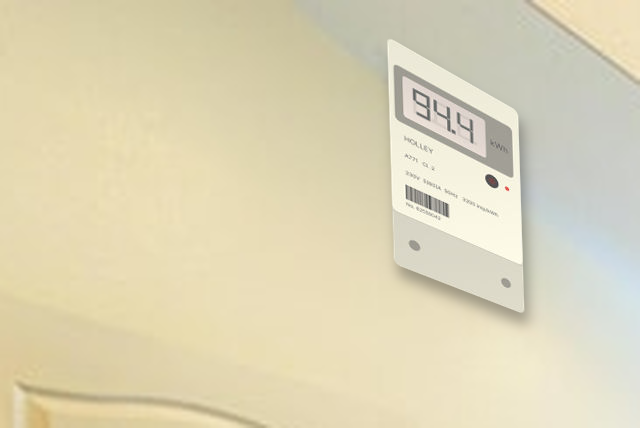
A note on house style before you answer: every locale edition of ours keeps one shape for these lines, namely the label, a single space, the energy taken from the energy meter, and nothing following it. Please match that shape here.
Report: 94.4 kWh
